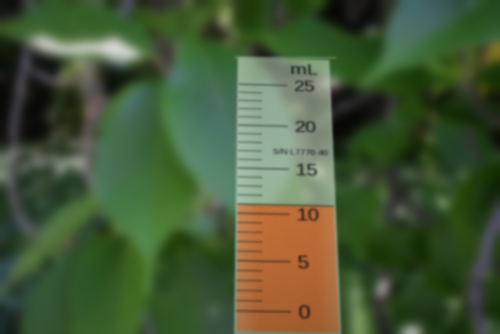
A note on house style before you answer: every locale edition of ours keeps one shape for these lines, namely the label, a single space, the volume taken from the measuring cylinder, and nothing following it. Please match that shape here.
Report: 11 mL
